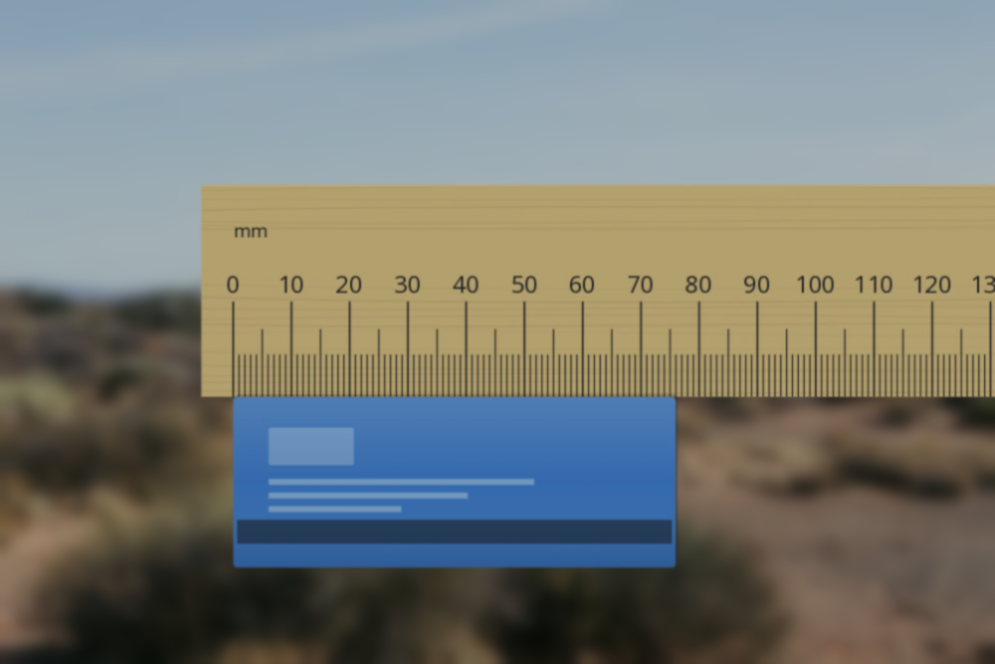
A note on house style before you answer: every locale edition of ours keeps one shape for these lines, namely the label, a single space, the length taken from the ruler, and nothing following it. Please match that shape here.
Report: 76 mm
